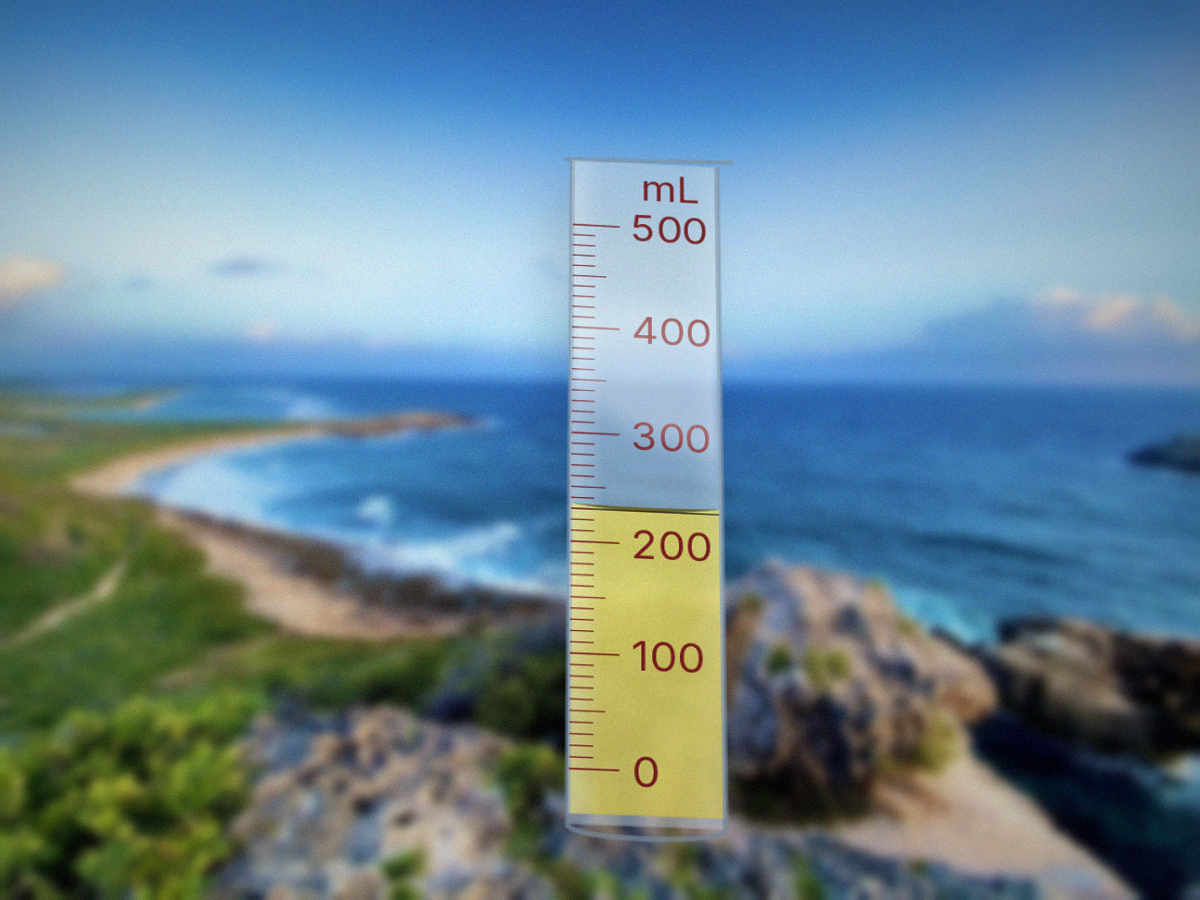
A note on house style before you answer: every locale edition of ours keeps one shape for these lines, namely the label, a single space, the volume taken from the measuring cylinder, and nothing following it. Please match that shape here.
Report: 230 mL
